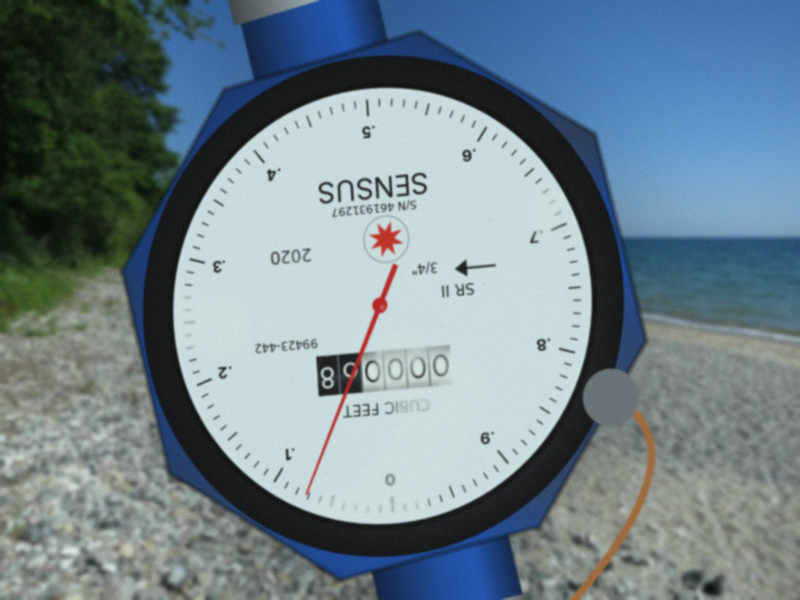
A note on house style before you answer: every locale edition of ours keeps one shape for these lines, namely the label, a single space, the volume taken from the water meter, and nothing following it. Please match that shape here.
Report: 68.07 ft³
